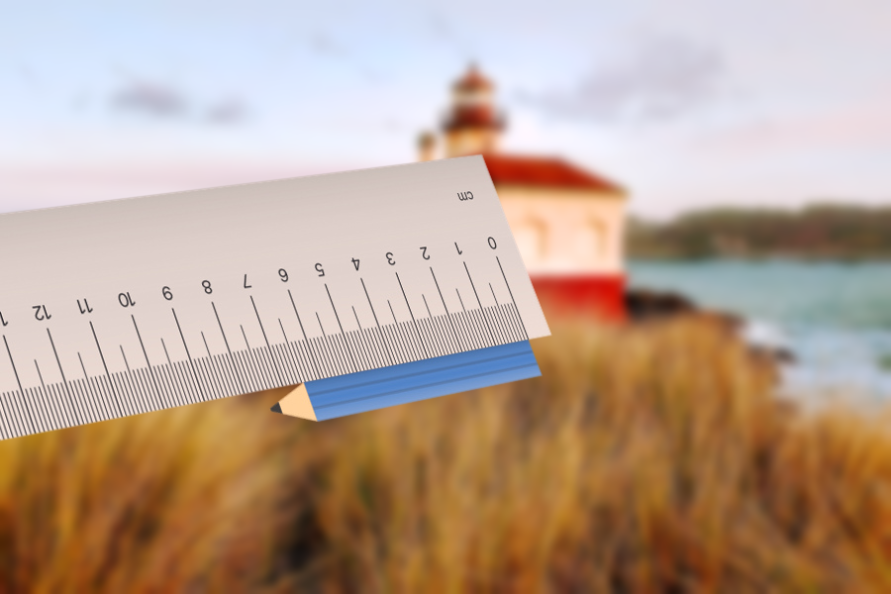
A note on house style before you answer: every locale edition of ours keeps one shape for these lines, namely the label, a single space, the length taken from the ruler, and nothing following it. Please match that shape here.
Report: 7.5 cm
